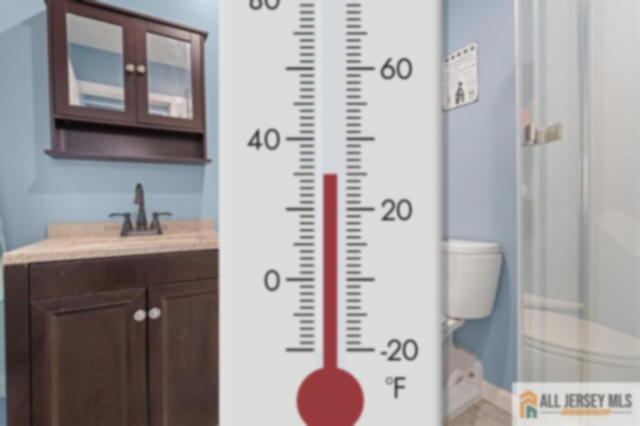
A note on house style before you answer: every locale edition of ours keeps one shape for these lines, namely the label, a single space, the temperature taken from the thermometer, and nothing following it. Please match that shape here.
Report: 30 °F
